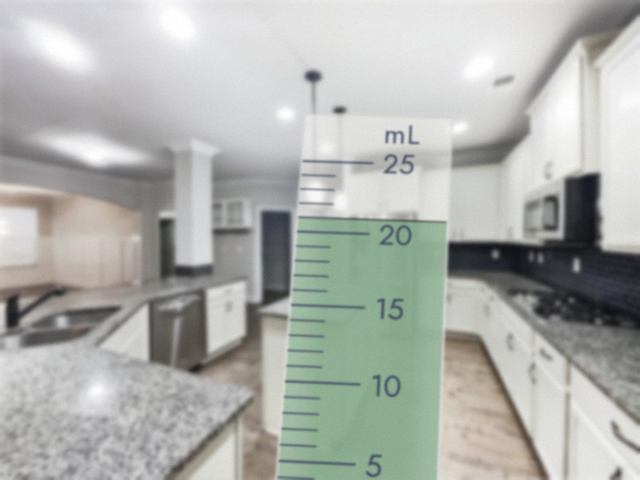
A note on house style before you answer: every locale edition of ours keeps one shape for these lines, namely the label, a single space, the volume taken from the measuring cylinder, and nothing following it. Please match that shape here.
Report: 21 mL
